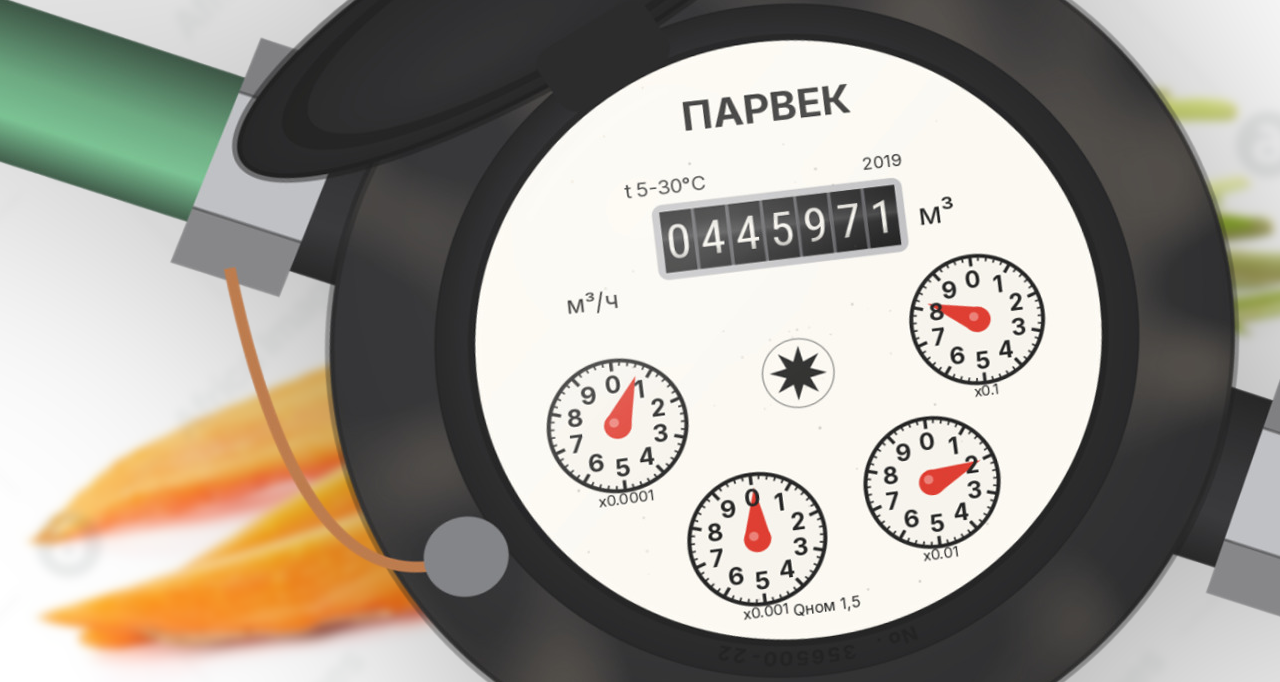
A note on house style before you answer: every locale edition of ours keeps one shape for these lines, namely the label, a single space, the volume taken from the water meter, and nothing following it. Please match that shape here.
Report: 445971.8200 m³
